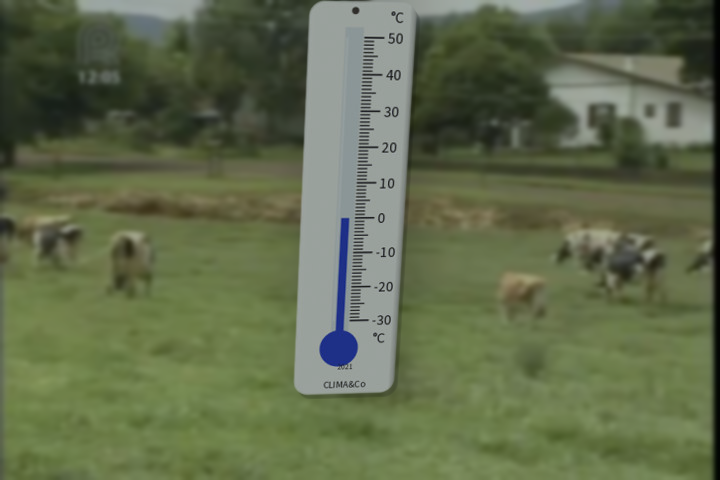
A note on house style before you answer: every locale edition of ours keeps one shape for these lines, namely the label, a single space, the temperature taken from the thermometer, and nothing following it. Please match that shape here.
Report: 0 °C
